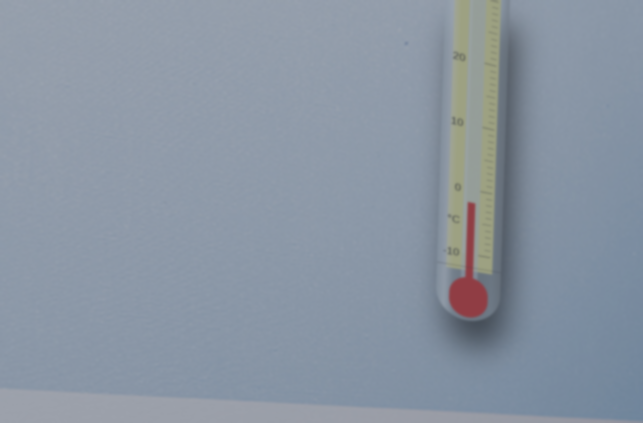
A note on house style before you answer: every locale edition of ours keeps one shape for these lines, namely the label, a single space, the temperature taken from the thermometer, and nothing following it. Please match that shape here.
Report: -2 °C
